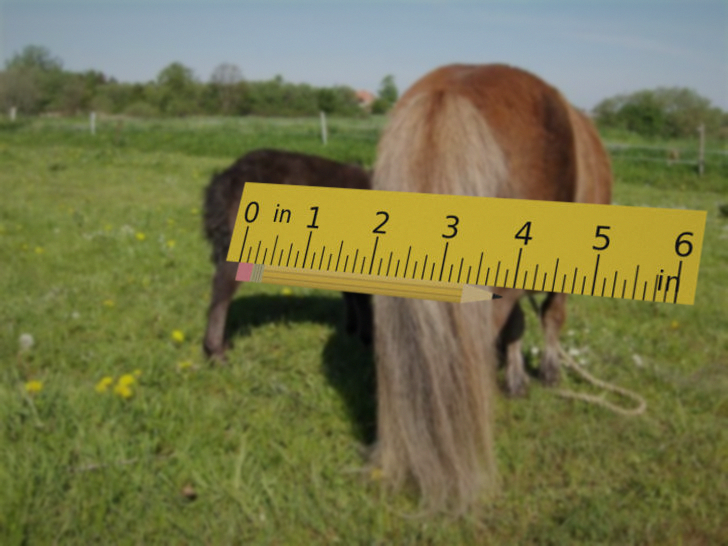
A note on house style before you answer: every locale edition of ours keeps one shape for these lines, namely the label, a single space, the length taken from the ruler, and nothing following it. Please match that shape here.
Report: 3.875 in
